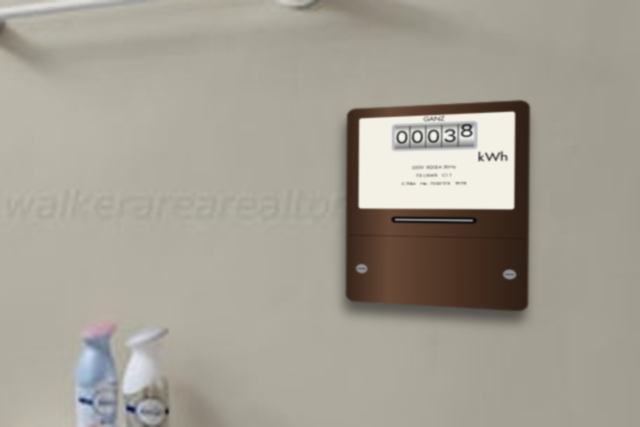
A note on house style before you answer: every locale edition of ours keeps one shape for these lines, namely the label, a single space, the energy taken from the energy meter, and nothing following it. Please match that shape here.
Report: 38 kWh
